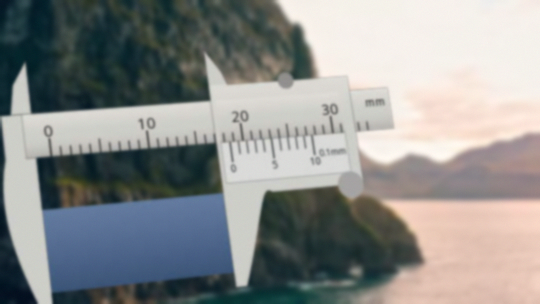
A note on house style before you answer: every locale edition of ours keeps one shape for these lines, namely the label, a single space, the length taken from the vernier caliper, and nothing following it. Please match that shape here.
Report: 18.6 mm
